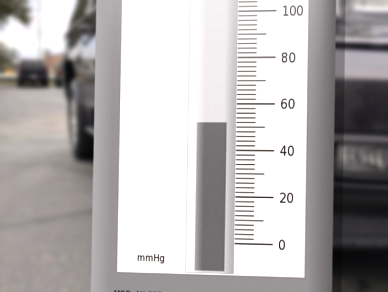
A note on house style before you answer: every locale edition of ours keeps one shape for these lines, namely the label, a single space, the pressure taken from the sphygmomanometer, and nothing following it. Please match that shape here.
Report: 52 mmHg
